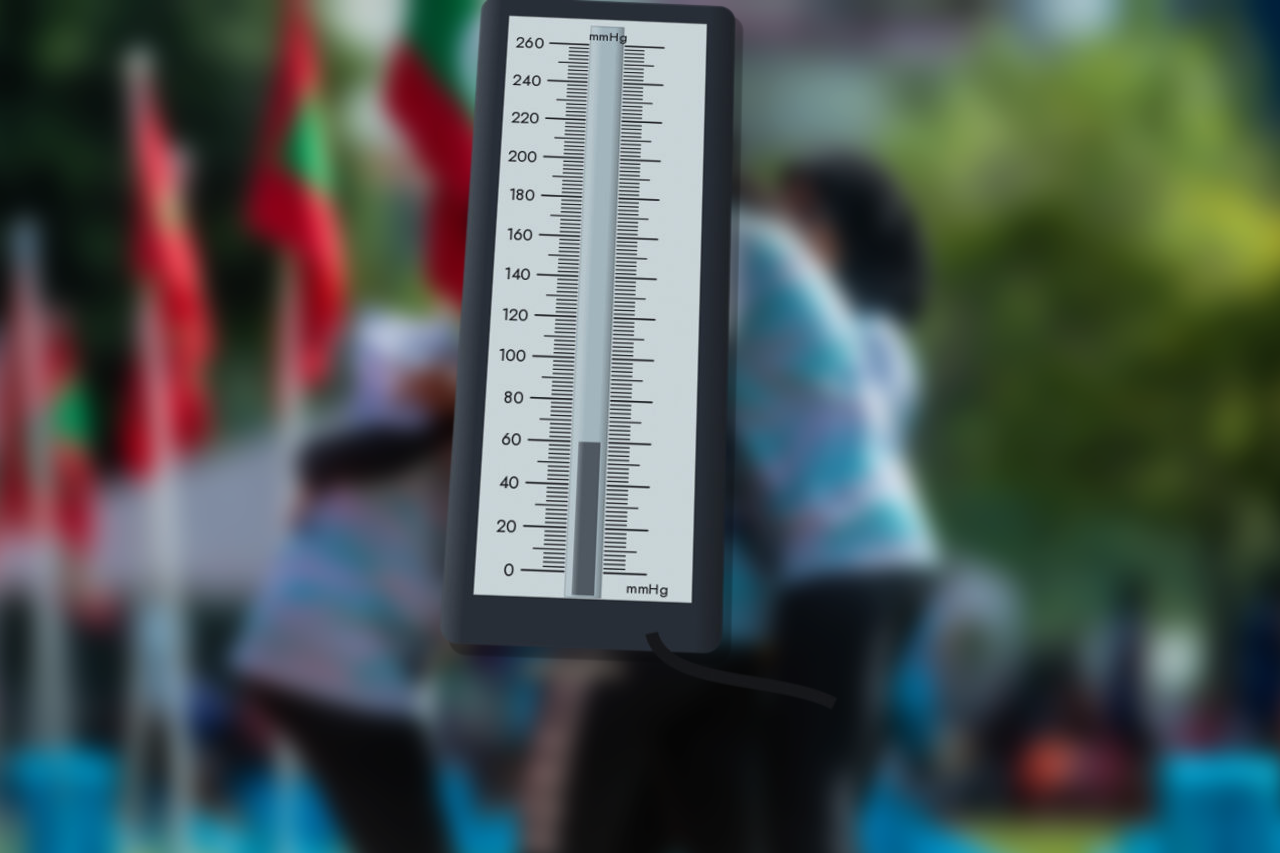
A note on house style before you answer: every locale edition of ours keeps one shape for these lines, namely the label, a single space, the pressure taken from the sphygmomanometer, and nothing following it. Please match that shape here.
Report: 60 mmHg
